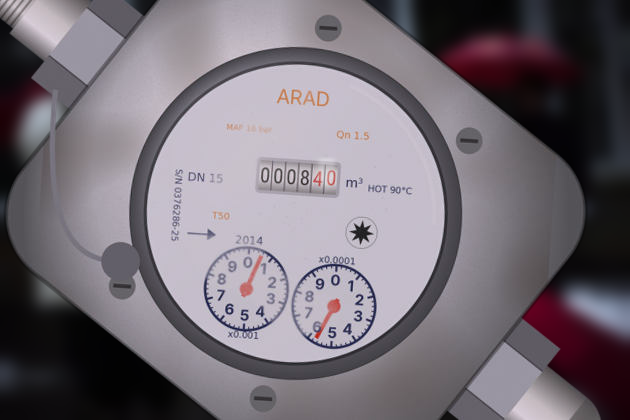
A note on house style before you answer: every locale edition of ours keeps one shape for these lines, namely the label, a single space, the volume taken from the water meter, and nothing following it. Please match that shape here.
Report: 8.4005 m³
